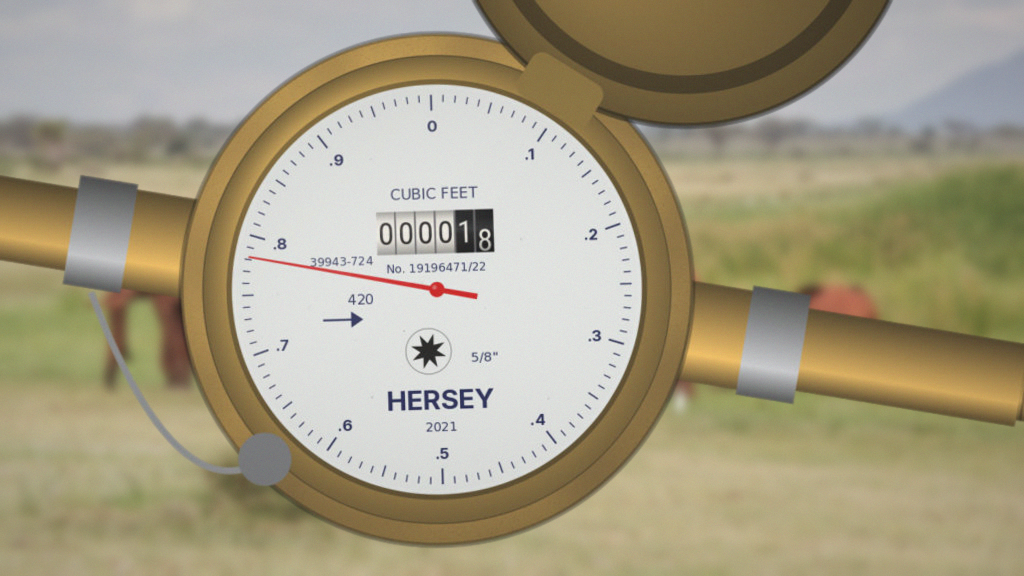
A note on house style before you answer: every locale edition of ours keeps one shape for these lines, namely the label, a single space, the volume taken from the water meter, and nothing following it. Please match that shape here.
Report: 17.78 ft³
